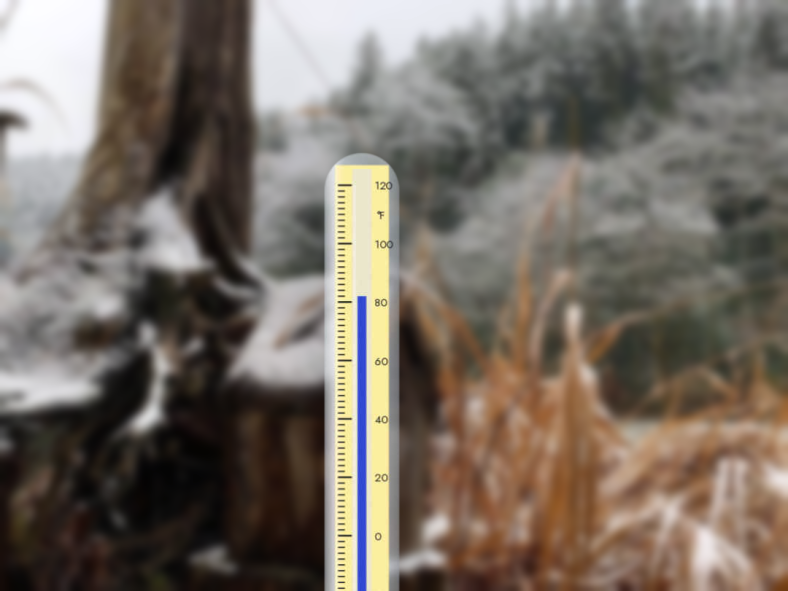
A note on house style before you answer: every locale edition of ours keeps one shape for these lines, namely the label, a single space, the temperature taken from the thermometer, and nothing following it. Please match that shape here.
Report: 82 °F
